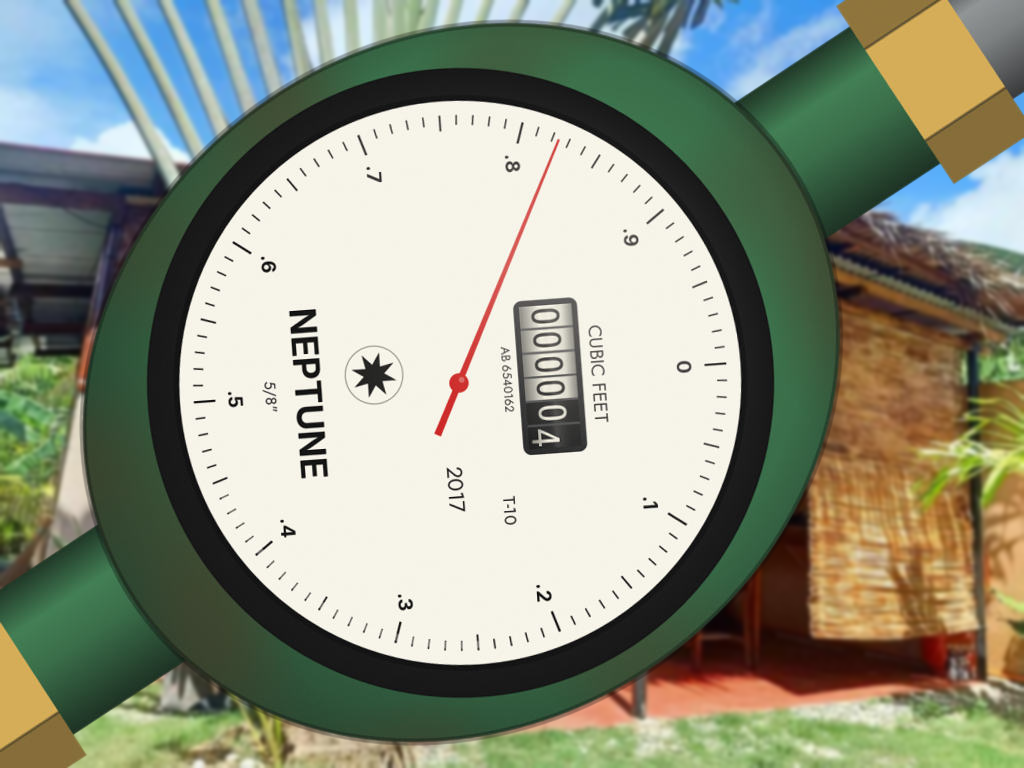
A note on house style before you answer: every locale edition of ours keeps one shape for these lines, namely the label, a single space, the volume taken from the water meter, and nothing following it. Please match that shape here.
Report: 3.82 ft³
